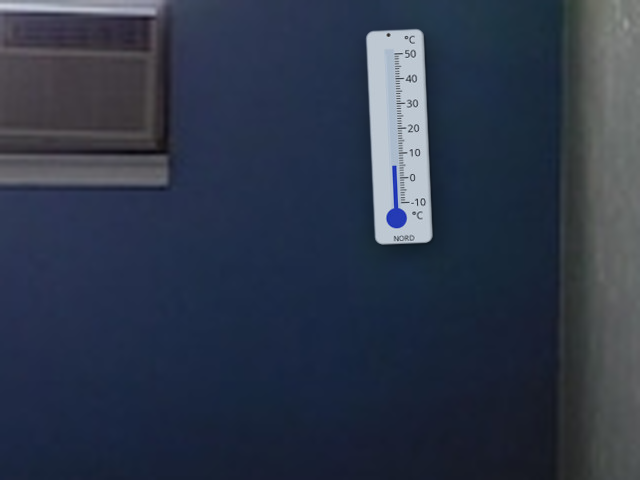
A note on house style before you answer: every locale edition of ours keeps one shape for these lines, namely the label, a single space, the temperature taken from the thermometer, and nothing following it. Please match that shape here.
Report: 5 °C
